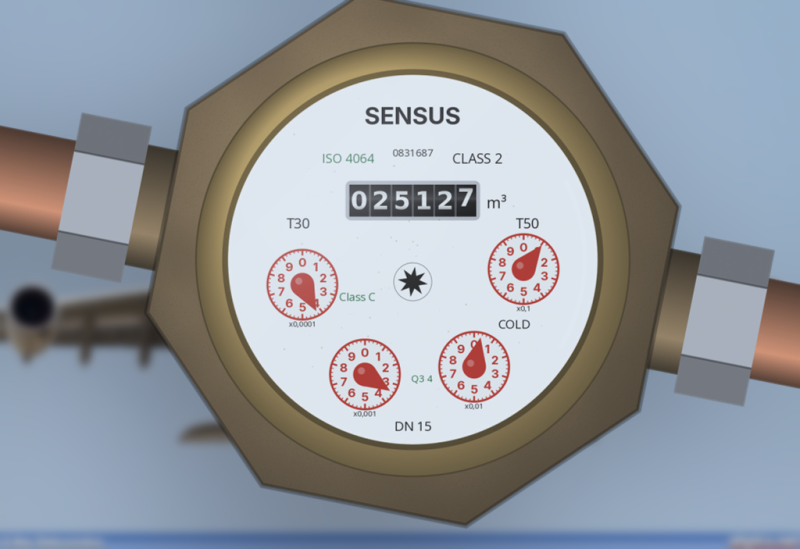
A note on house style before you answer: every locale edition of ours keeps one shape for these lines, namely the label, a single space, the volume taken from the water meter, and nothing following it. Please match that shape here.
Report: 25127.1034 m³
